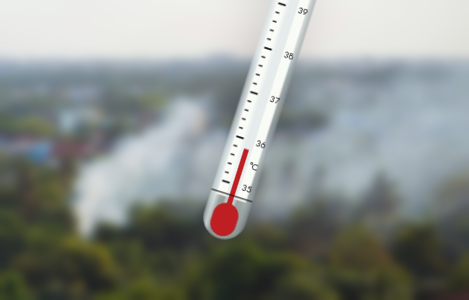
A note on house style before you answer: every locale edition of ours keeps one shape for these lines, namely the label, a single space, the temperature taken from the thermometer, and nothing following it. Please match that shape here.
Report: 35.8 °C
